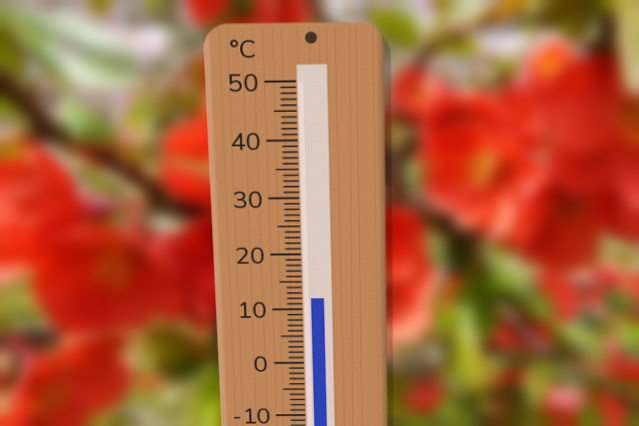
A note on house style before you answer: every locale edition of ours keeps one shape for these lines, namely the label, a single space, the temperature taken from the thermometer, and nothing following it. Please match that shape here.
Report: 12 °C
